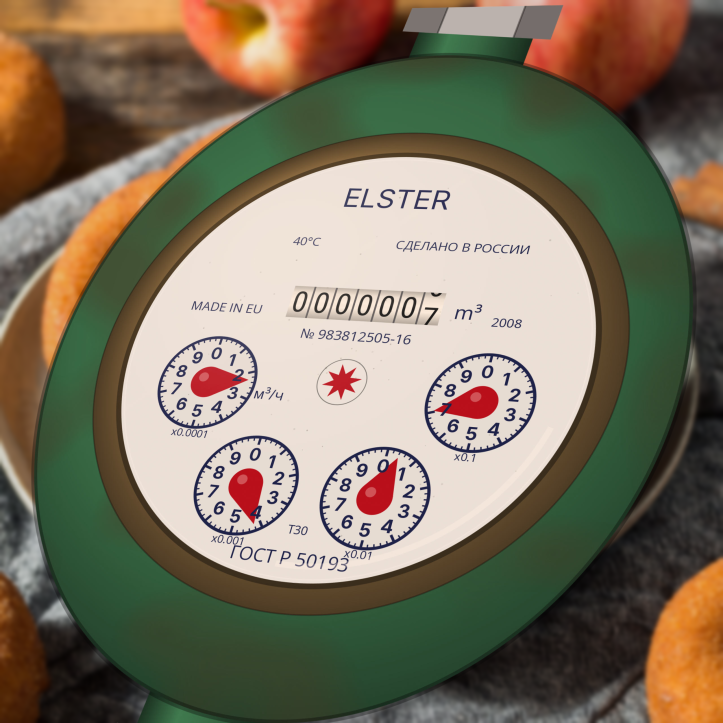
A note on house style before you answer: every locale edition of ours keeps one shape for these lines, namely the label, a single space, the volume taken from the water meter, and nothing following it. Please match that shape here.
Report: 6.7042 m³
